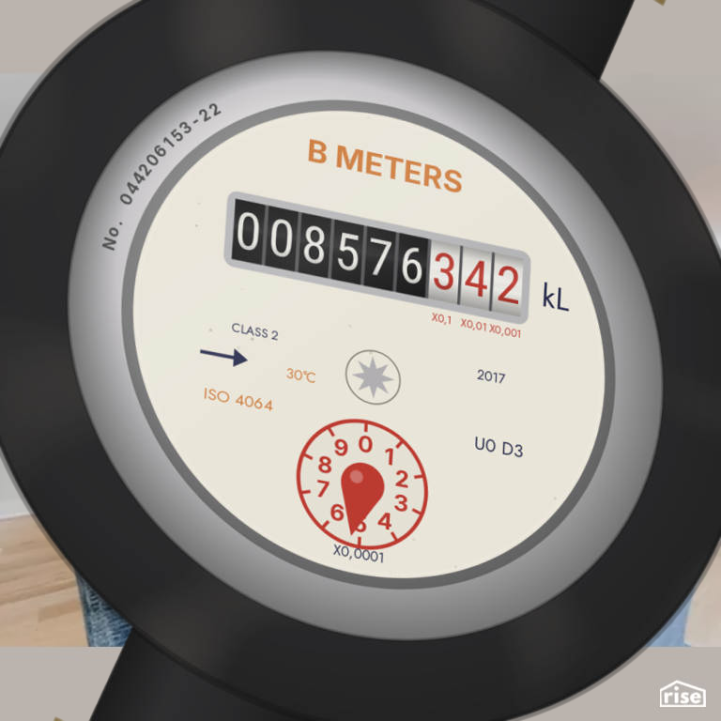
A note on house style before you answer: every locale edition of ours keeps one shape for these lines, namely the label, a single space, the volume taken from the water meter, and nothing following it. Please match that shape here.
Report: 8576.3425 kL
